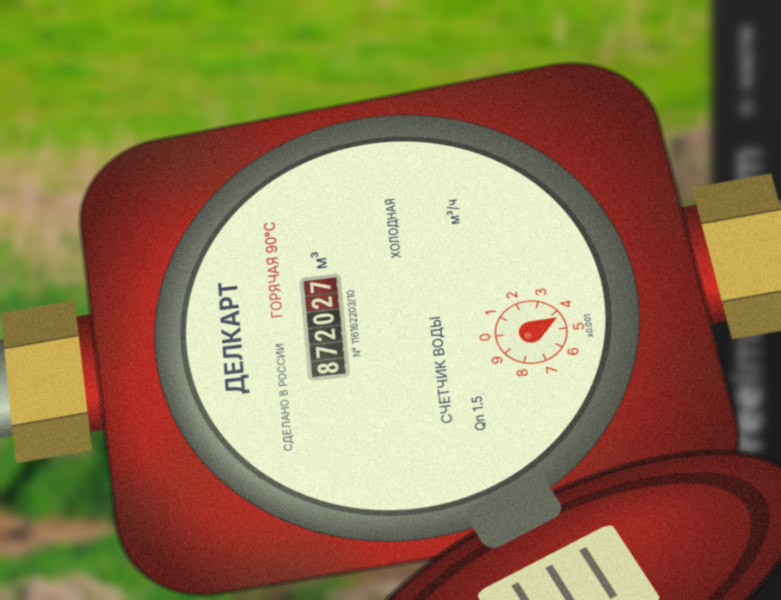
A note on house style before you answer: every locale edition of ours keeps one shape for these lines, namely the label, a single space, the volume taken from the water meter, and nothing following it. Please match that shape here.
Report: 8720.274 m³
